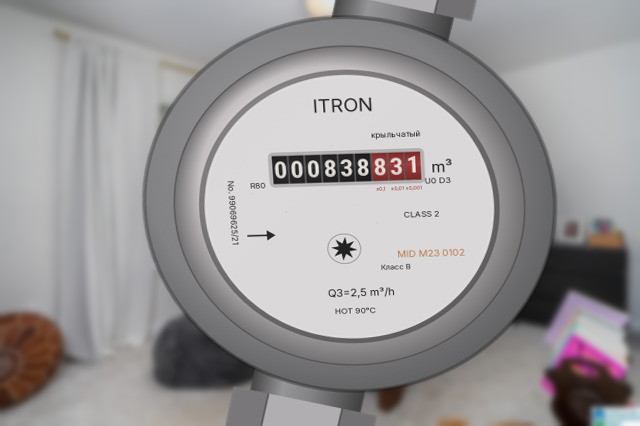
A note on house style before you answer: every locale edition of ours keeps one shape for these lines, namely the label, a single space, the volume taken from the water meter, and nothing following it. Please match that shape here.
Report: 838.831 m³
